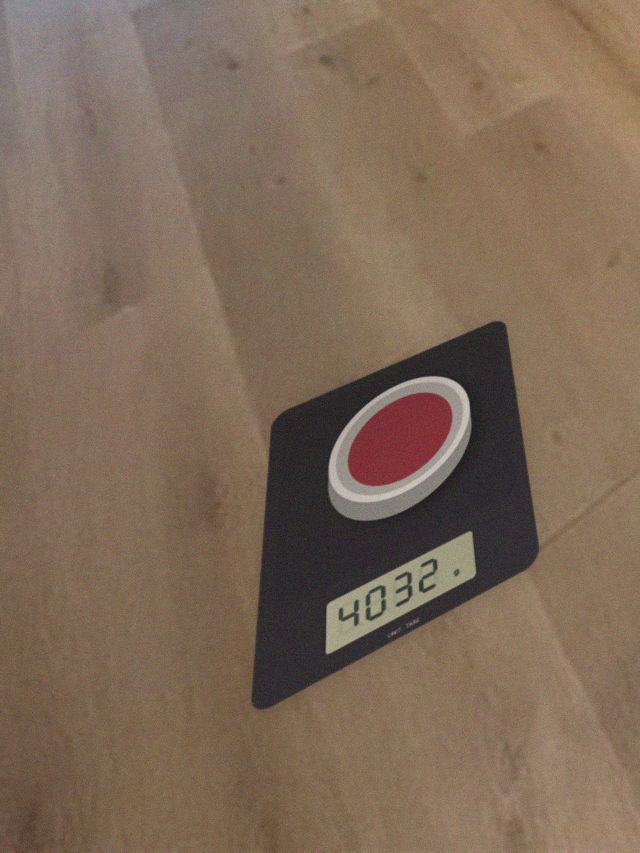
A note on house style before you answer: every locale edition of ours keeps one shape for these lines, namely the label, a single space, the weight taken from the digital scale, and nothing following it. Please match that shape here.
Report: 4032 g
